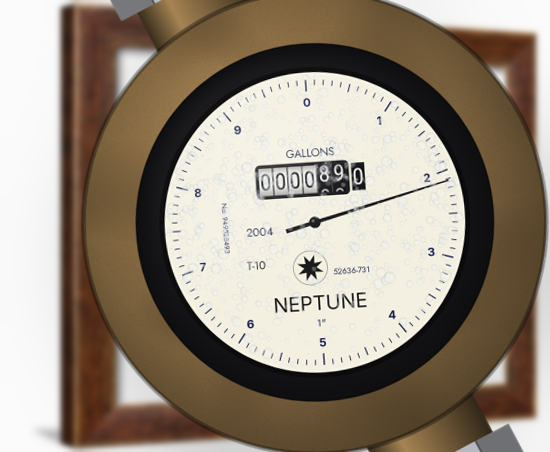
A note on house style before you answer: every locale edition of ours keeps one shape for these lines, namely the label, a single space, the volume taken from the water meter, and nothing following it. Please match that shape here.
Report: 892.1 gal
